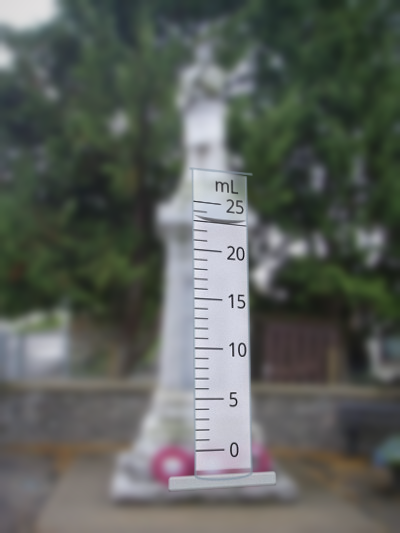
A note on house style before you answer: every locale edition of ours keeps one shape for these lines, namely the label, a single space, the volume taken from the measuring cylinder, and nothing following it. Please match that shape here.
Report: 23 mL
